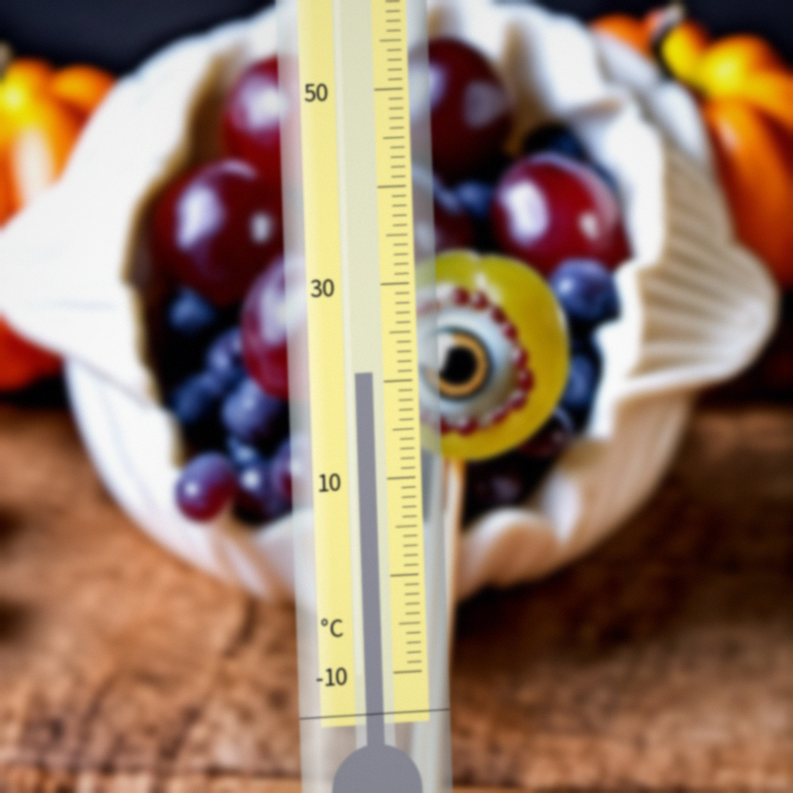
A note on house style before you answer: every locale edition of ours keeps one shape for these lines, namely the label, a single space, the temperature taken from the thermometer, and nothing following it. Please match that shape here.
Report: 21 °C
